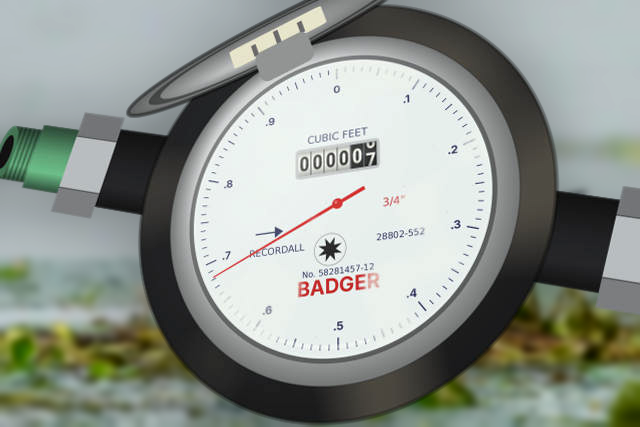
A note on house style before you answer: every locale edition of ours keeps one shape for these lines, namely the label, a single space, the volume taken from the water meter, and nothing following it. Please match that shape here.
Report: 6.68 ft³
